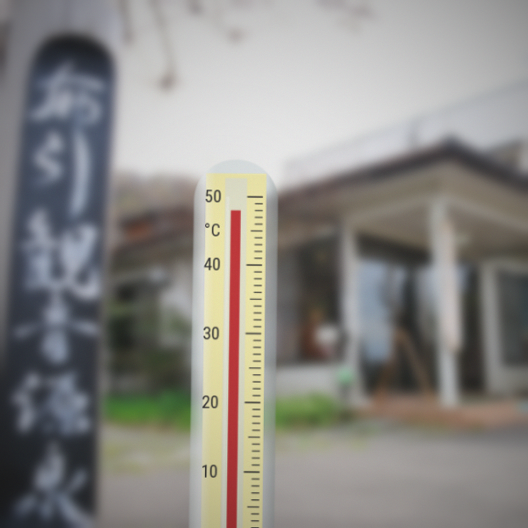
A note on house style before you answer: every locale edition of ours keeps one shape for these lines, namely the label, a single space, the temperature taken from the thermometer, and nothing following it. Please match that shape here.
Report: 48 °C
